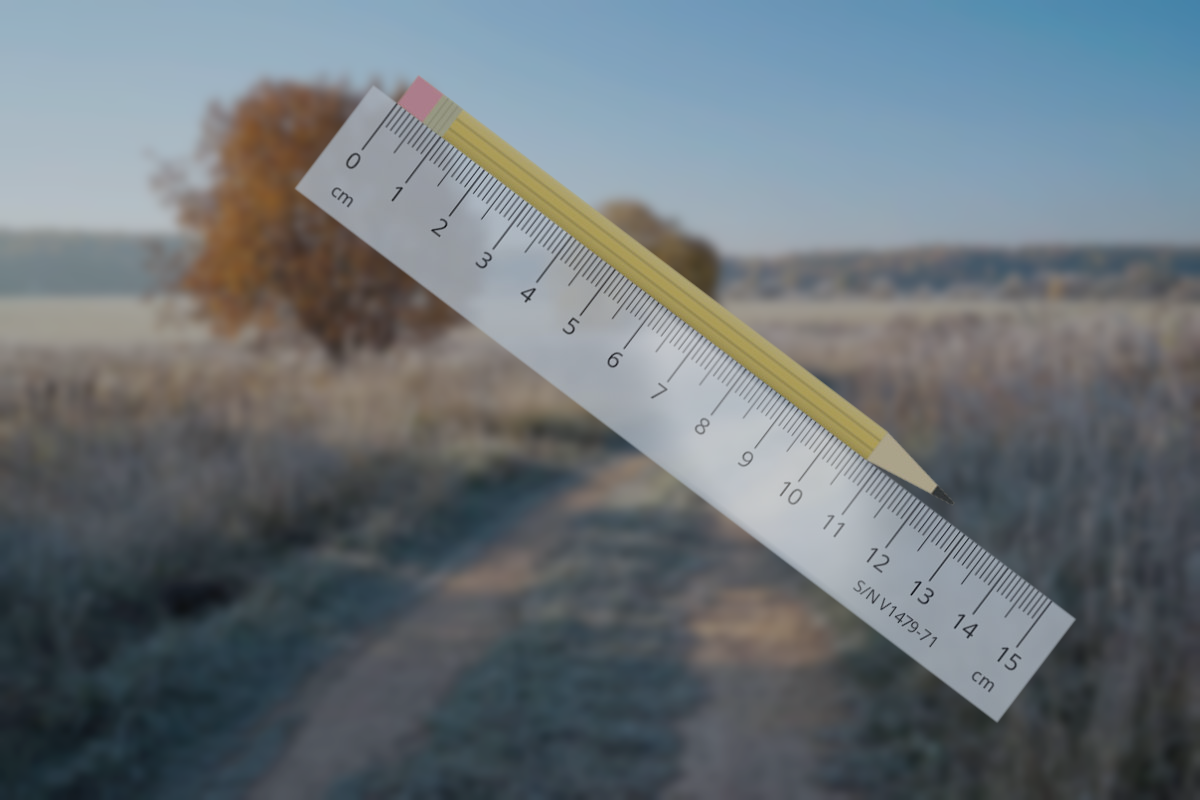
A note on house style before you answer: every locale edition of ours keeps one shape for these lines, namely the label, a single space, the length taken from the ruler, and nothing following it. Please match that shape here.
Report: 12.5 cm
